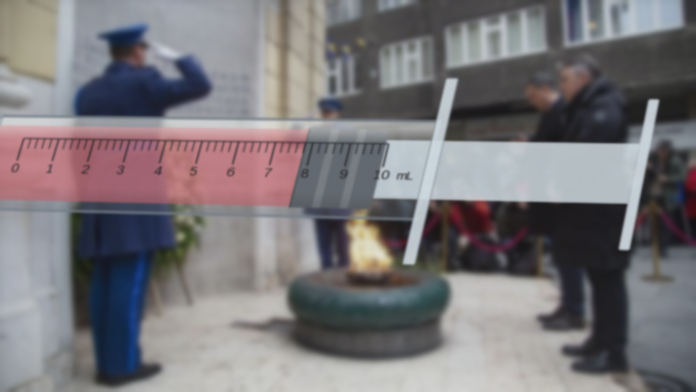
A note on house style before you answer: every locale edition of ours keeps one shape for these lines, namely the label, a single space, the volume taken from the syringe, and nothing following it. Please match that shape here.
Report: 7.8 mL
